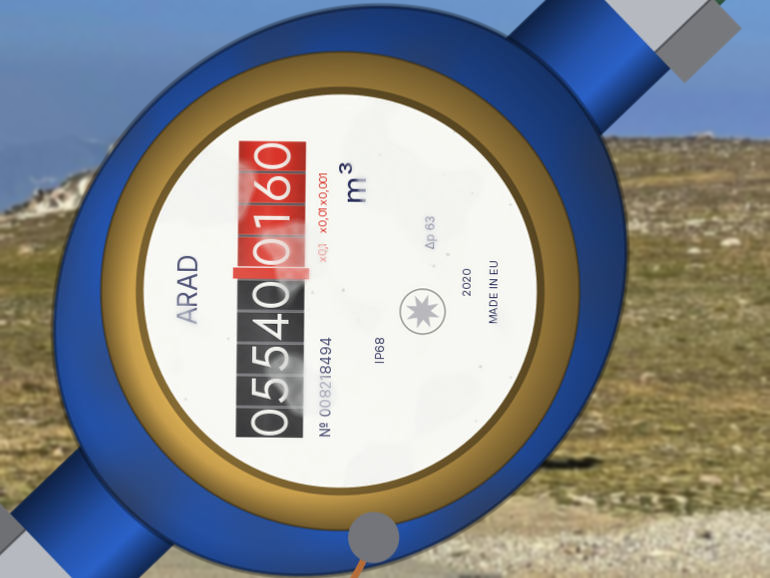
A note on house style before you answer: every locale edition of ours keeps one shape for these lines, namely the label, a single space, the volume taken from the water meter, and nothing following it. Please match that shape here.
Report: 5540.0160 m³
